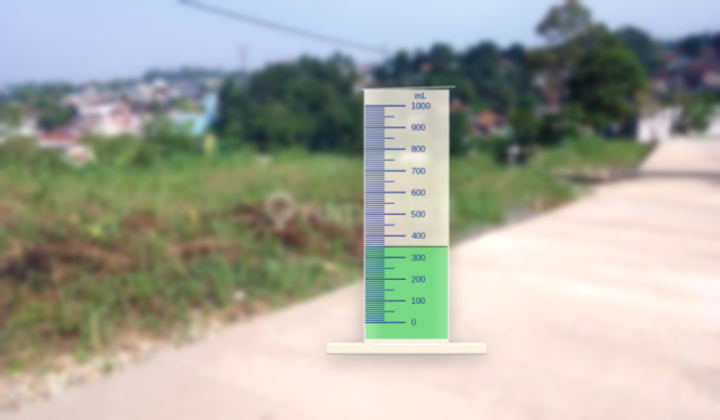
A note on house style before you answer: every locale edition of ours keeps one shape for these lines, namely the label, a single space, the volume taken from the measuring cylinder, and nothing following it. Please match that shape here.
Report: 350 mL
